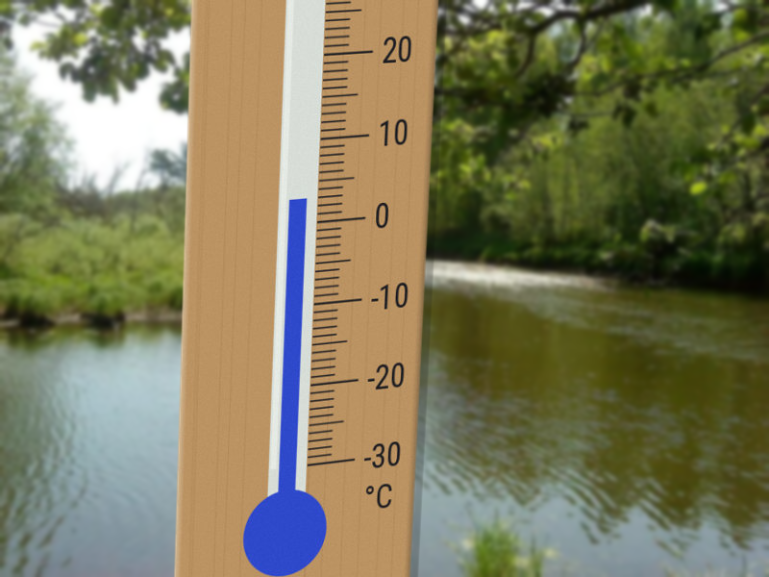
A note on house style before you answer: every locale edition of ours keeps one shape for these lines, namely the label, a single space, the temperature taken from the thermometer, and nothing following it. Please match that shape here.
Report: 3 °C
